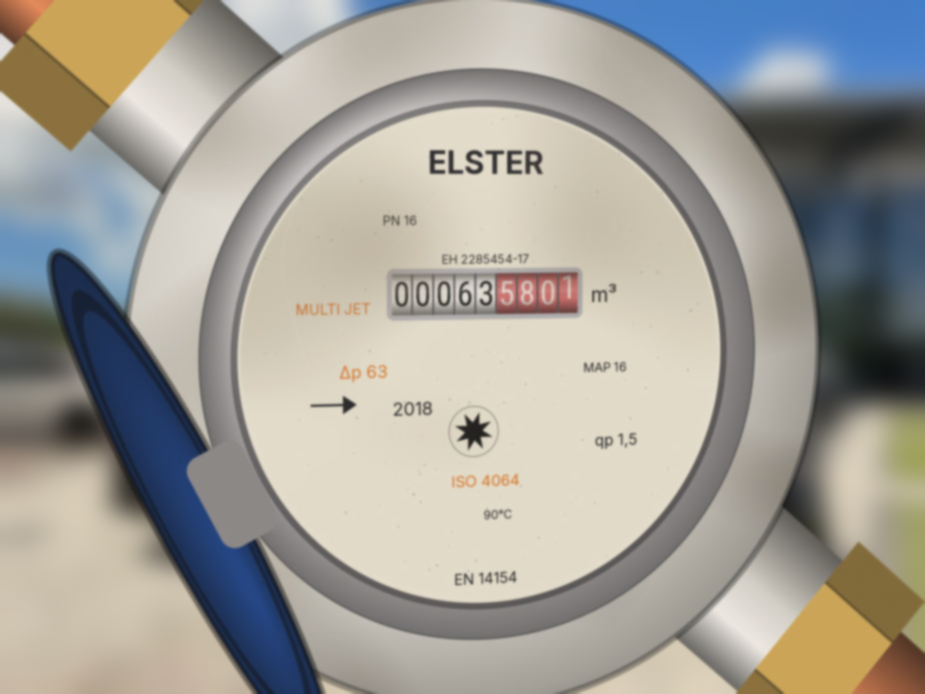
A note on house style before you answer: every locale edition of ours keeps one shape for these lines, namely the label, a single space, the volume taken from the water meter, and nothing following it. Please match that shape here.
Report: 63.5801 m³
